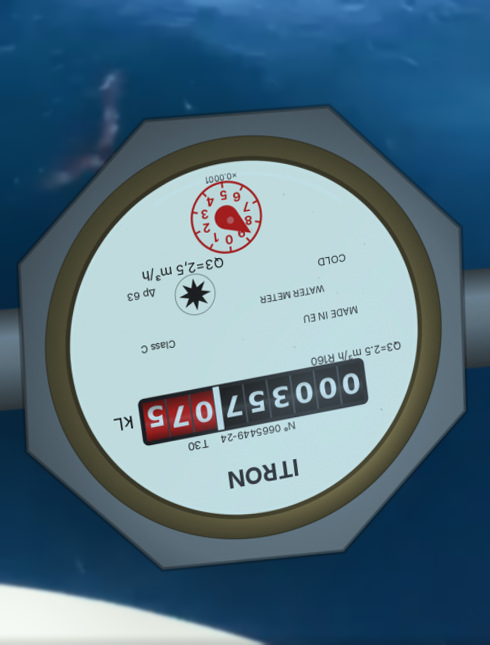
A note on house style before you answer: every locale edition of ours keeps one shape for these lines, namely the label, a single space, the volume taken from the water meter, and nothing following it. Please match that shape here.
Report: 357.0748 kL
